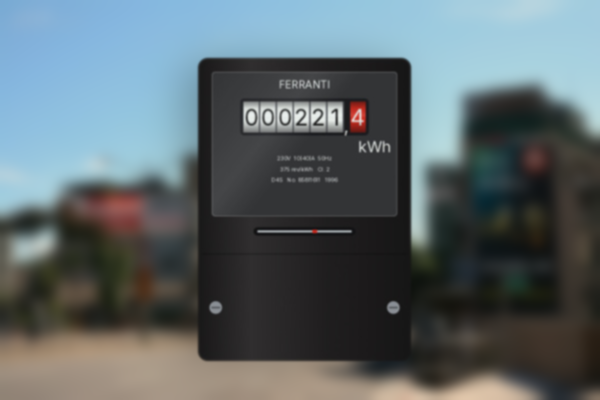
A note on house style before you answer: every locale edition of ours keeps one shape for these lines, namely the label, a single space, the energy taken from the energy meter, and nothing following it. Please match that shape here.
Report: 221.4 kWh
